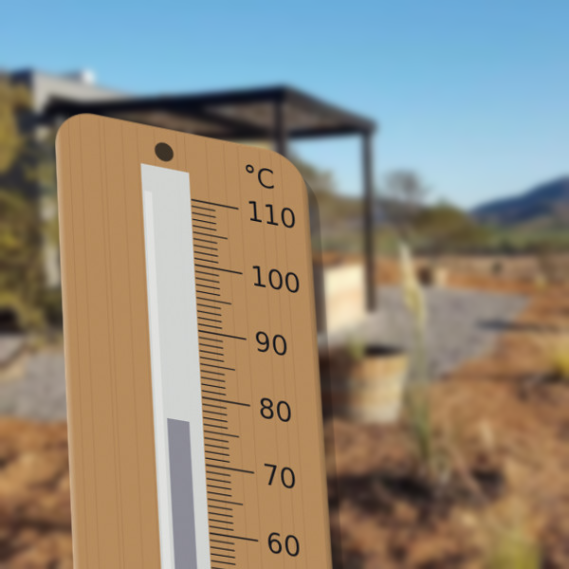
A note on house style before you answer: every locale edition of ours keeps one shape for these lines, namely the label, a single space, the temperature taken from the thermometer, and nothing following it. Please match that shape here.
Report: 76 °C
